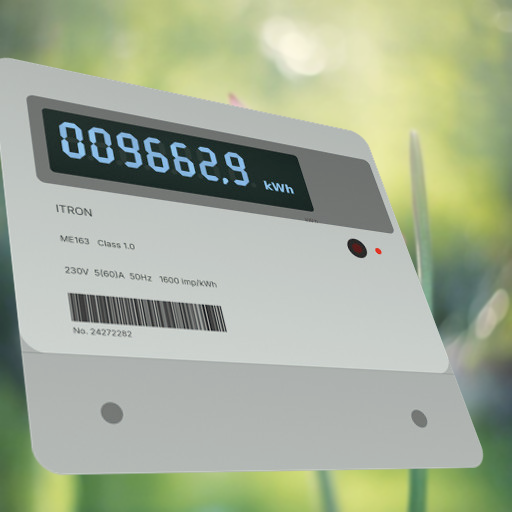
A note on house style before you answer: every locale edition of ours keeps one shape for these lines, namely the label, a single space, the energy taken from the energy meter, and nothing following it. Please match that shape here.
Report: 9662.9 kWh
